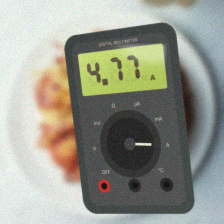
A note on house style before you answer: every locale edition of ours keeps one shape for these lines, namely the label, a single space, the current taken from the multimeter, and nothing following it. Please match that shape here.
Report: 4.77 A
